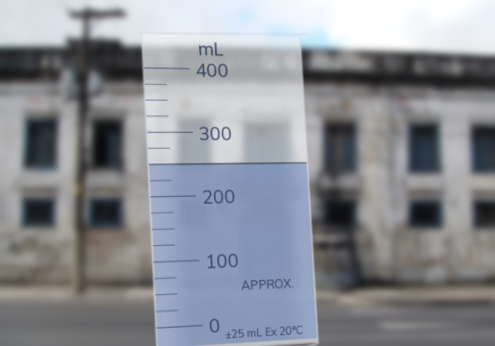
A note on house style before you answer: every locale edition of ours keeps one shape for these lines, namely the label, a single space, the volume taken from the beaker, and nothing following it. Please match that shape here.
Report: 250 mL
